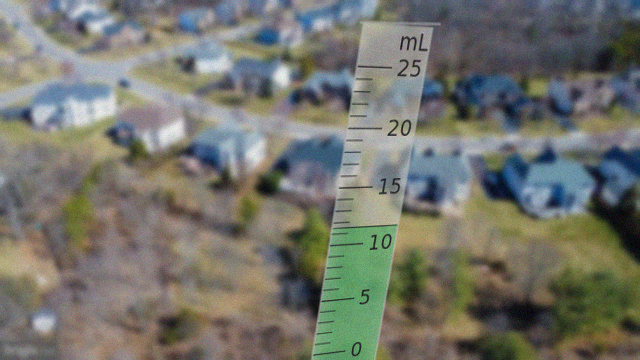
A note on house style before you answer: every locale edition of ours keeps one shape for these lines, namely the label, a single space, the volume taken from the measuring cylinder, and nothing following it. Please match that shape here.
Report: 11.5 mL
